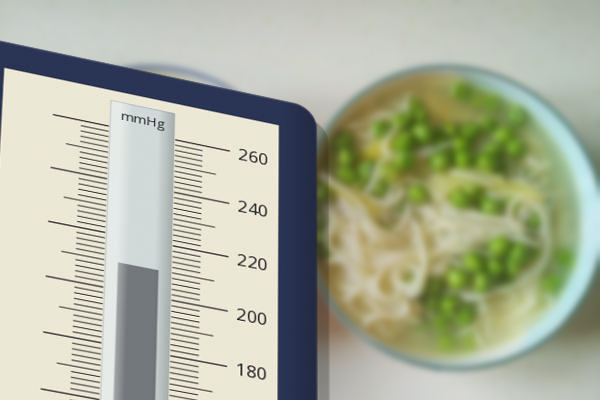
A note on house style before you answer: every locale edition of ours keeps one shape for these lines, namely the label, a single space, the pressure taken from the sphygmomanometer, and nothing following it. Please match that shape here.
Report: 210 mmHg
